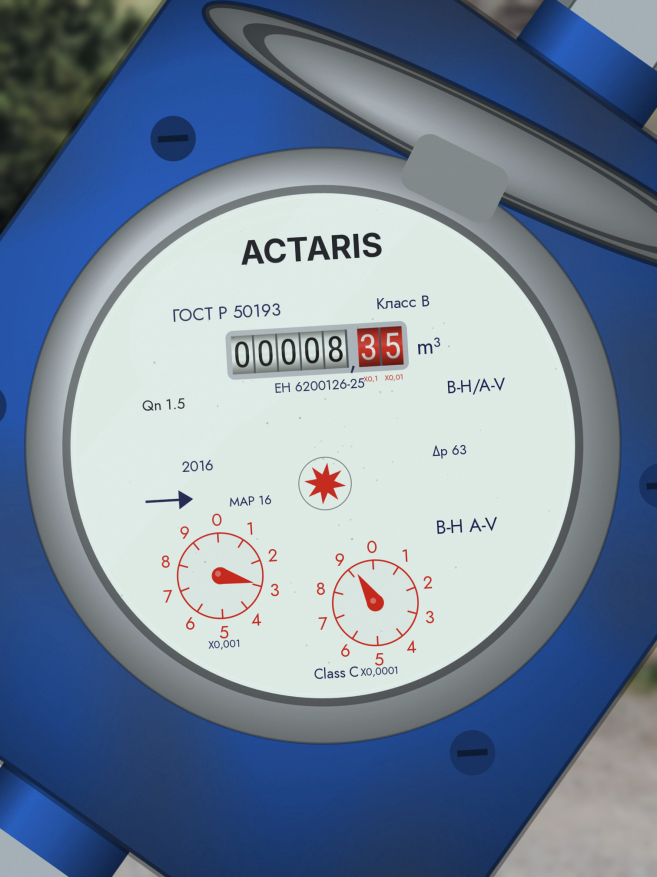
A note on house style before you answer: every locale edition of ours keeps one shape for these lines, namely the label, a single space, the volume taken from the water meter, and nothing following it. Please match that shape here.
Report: 8.3529 m³
